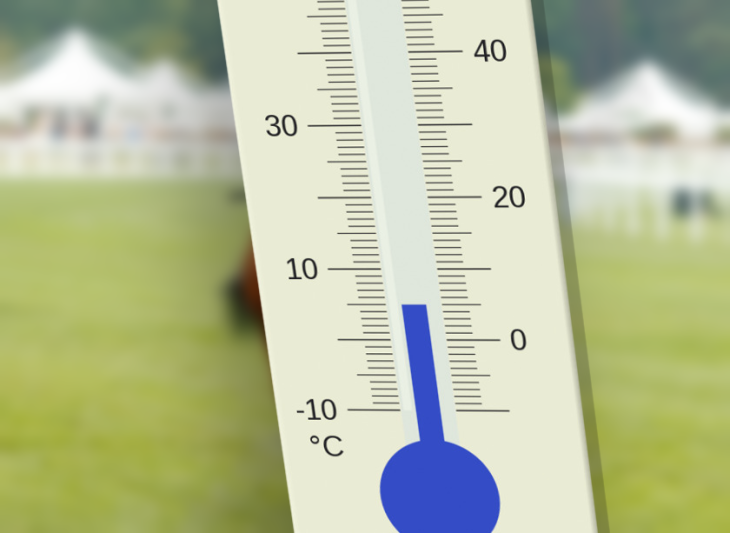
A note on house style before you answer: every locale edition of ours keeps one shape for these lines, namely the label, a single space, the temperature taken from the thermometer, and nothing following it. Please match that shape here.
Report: 5 °C
